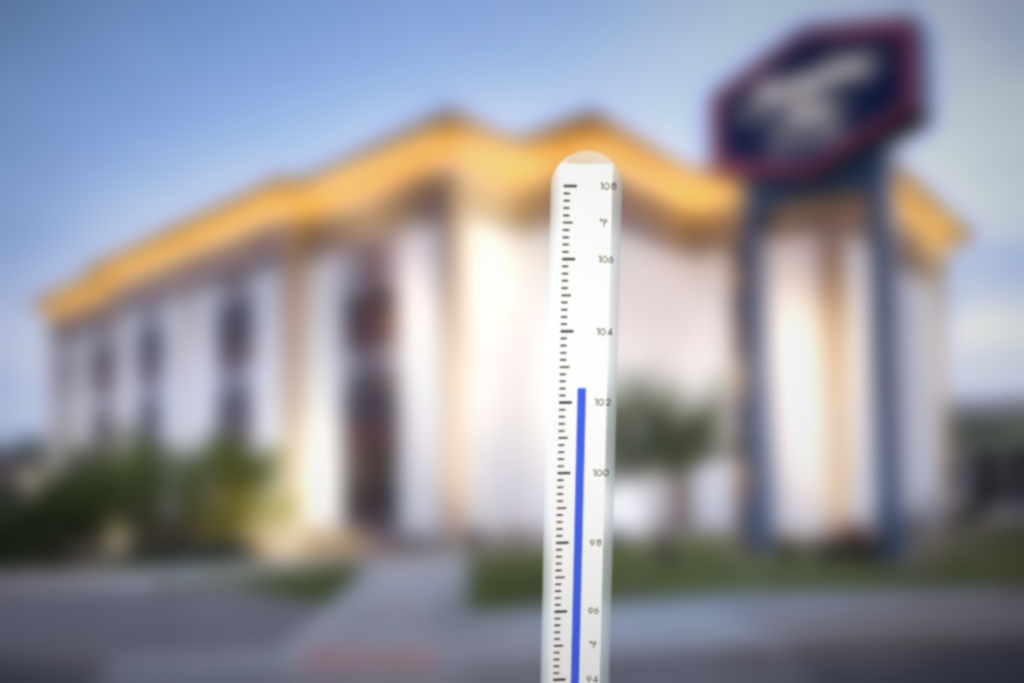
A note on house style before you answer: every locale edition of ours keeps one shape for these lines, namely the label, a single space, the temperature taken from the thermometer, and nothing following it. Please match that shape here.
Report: 102.4 °F
